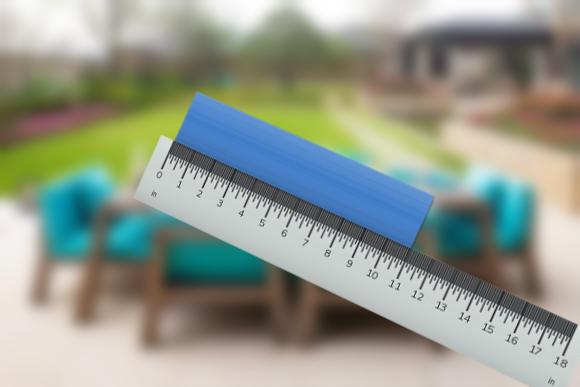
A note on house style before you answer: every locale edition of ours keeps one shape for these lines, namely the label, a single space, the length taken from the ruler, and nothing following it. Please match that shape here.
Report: 11 in
